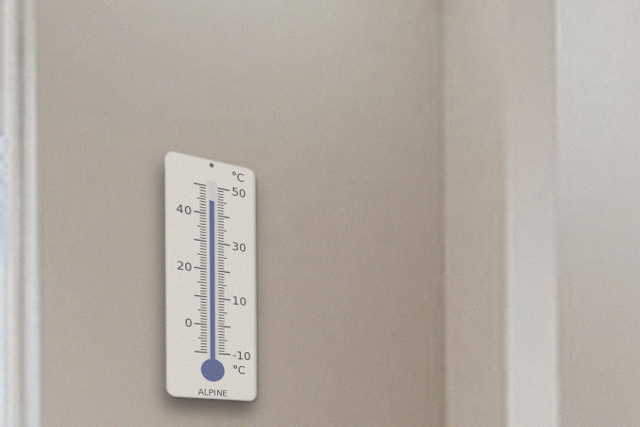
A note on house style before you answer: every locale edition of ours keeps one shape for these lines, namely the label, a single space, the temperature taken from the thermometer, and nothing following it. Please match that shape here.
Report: 45 °C
